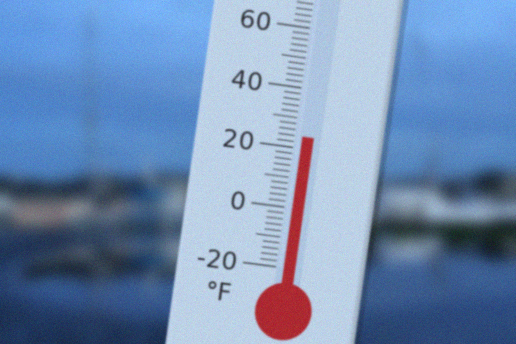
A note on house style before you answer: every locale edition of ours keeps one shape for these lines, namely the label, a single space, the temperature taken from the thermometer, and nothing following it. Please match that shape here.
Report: 24 °F
